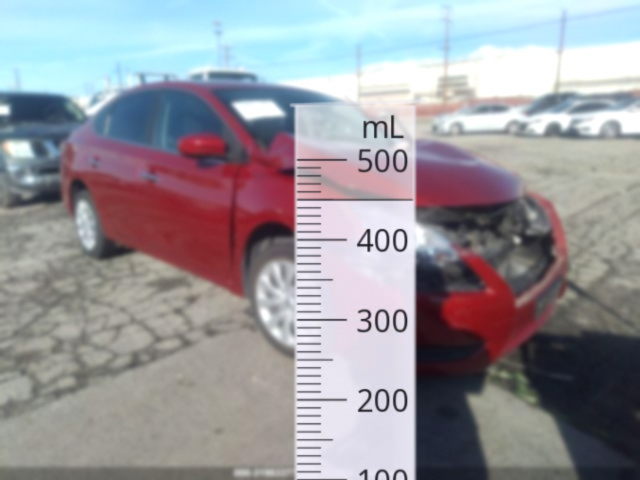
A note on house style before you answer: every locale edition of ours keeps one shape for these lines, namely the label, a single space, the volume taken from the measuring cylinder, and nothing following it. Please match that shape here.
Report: 450 mL
